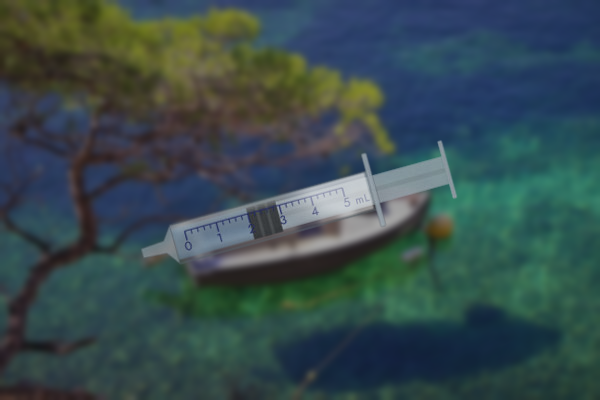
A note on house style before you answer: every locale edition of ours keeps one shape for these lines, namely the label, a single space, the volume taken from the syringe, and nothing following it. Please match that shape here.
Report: 2 mL
